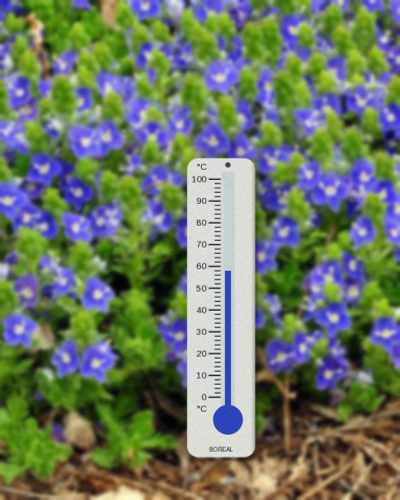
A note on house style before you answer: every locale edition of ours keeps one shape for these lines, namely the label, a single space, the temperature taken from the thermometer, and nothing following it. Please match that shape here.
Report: 58 °C
